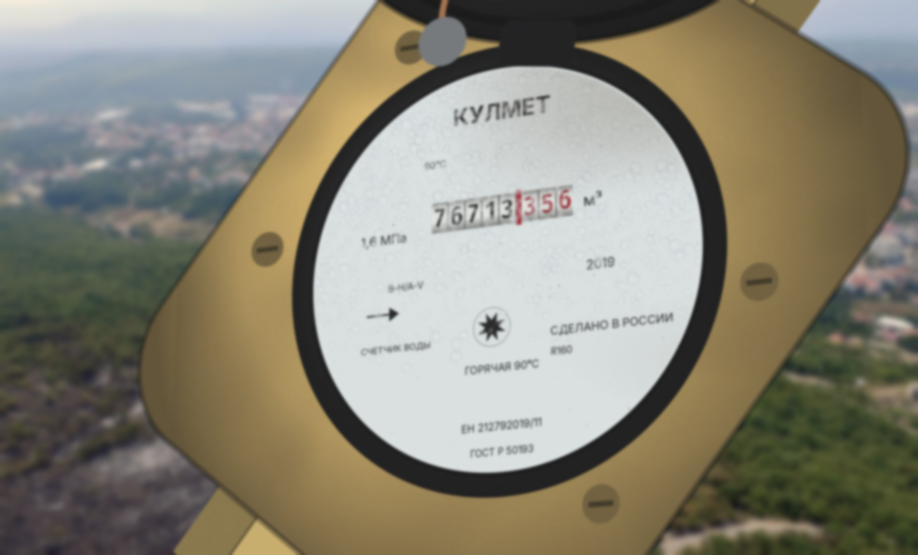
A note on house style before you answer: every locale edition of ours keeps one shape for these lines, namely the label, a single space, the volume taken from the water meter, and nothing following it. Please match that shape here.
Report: 76713.356 m³
